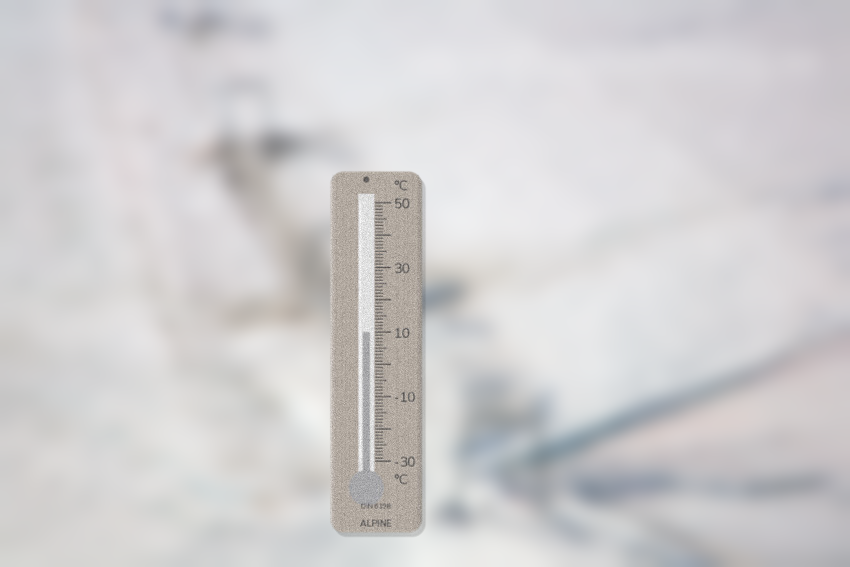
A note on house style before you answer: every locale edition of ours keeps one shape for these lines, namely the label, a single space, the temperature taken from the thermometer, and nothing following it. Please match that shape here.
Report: 10 °C
